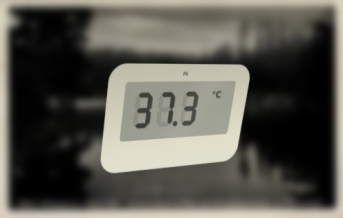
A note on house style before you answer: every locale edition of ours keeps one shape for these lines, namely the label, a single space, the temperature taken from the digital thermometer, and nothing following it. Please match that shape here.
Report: 37.3 °C
